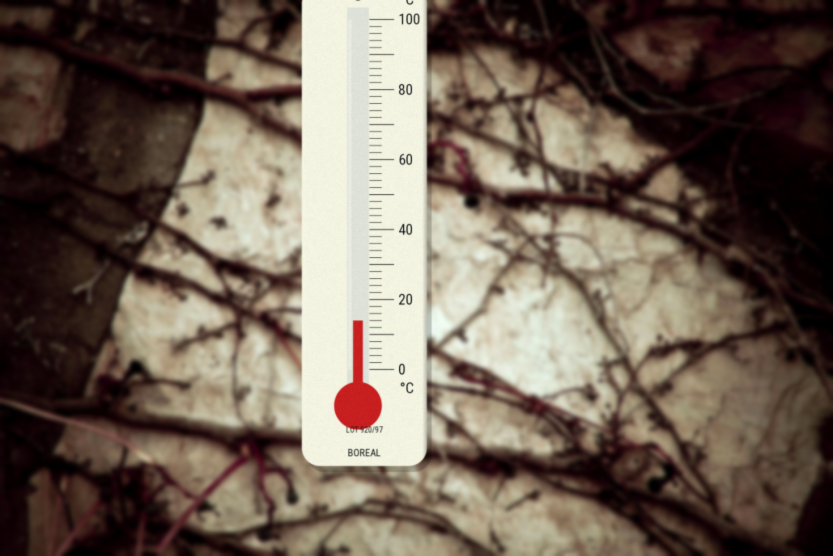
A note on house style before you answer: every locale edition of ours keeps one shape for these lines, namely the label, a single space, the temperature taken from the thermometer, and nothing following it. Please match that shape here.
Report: 14 °C
